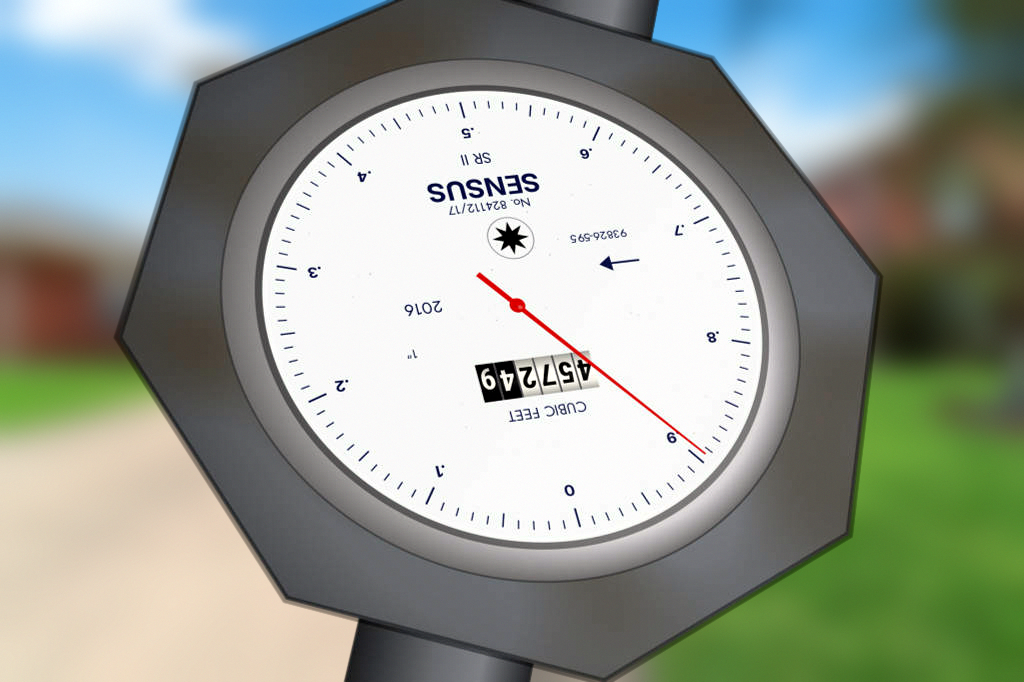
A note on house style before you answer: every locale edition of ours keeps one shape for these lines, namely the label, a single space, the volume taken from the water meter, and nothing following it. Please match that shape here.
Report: 457248.89 ft³
